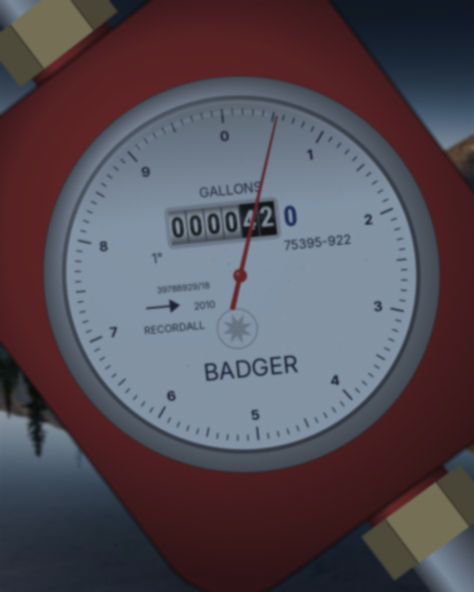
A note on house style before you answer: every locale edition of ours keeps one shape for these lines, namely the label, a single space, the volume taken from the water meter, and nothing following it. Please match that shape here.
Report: 420.5 gal
